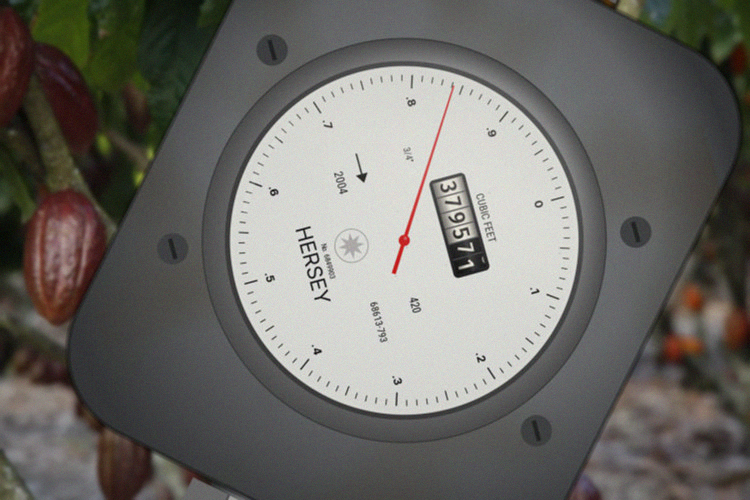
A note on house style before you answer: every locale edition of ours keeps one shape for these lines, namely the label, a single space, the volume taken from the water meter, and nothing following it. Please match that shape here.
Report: 379570.84 ft³
